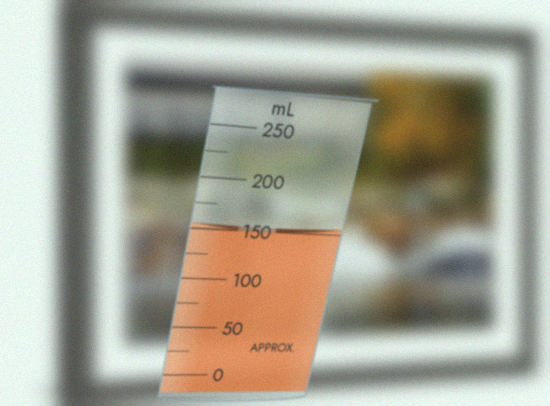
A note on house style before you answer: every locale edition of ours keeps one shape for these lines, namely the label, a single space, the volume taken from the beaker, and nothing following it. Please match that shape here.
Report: 150 mL
